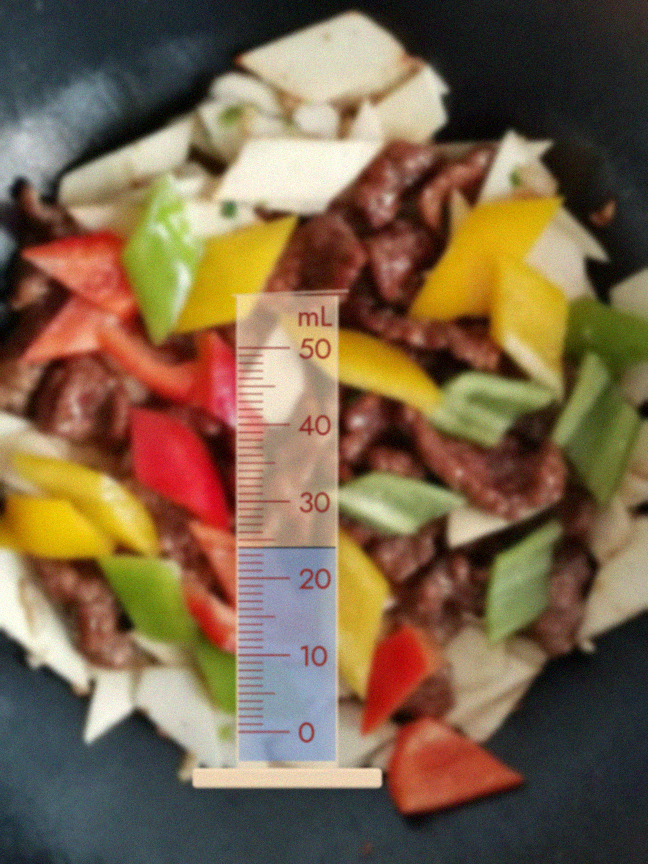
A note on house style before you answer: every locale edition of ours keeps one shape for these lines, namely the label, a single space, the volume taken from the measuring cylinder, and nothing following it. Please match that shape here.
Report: 24 mL
